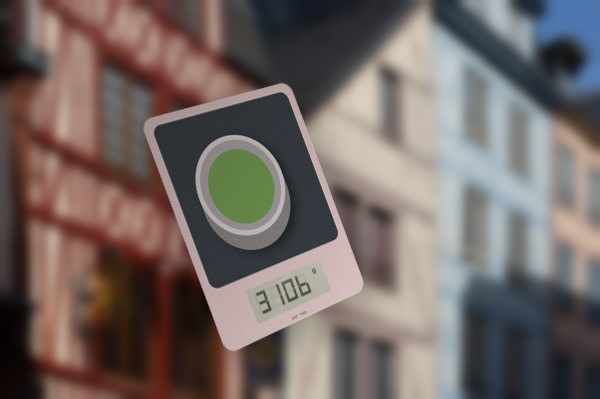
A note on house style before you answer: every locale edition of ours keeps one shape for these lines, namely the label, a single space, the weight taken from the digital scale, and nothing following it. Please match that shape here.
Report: 3106 g
